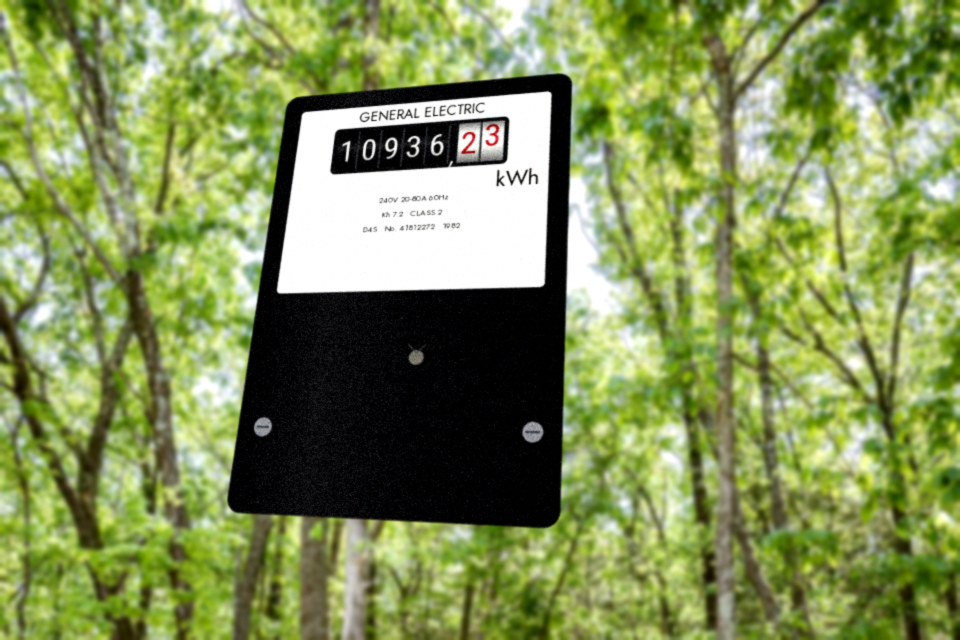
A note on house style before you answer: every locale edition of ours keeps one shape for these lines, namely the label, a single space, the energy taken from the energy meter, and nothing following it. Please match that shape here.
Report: 10936.23 kWh
